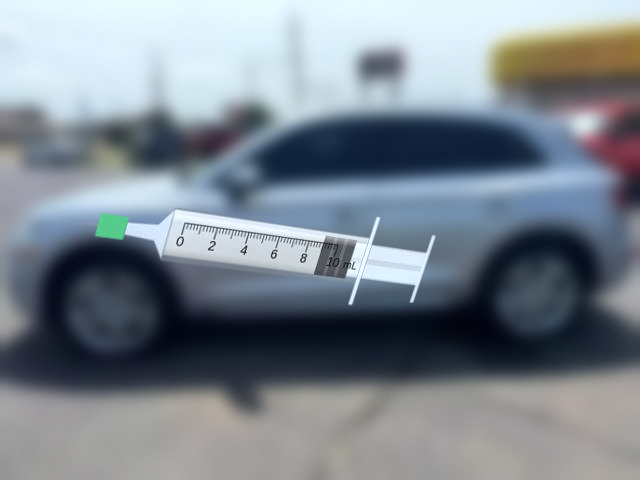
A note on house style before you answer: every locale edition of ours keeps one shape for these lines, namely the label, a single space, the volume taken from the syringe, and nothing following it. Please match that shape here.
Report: 9 mL
